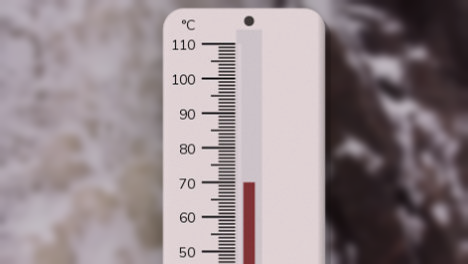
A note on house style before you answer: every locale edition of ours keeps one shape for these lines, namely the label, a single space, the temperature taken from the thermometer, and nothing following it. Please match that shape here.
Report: 70 °C
